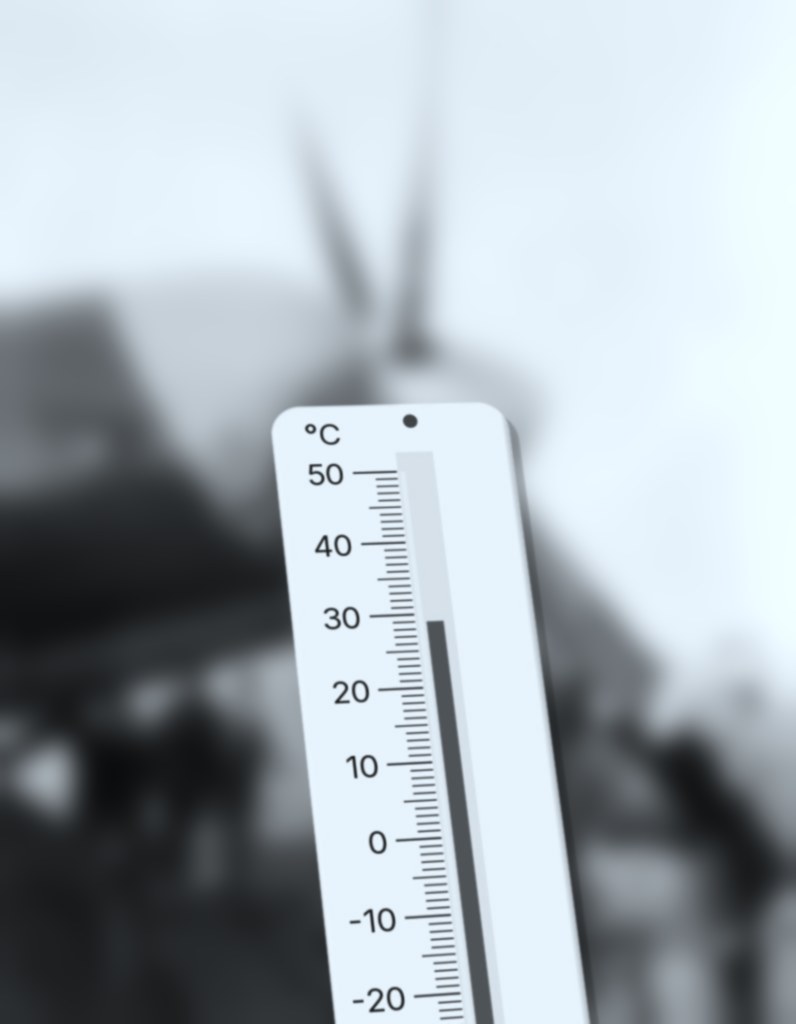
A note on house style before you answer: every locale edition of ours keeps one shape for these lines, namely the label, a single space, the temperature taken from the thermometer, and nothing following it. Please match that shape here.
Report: 29 °C
